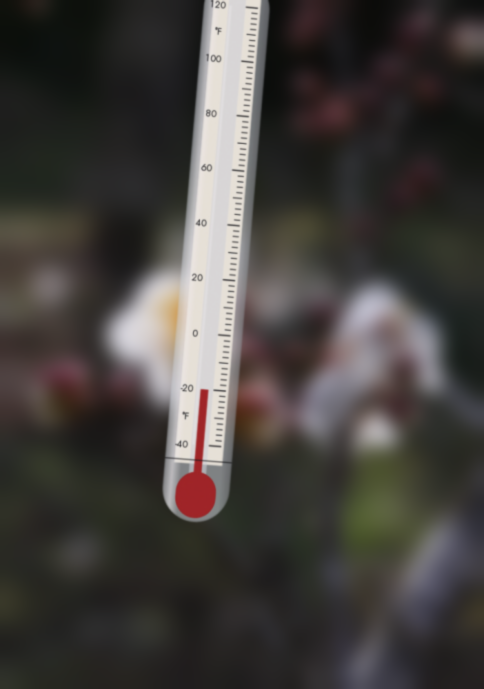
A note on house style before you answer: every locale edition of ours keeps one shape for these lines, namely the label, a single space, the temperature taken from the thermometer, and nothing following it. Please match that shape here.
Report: -20 °F
